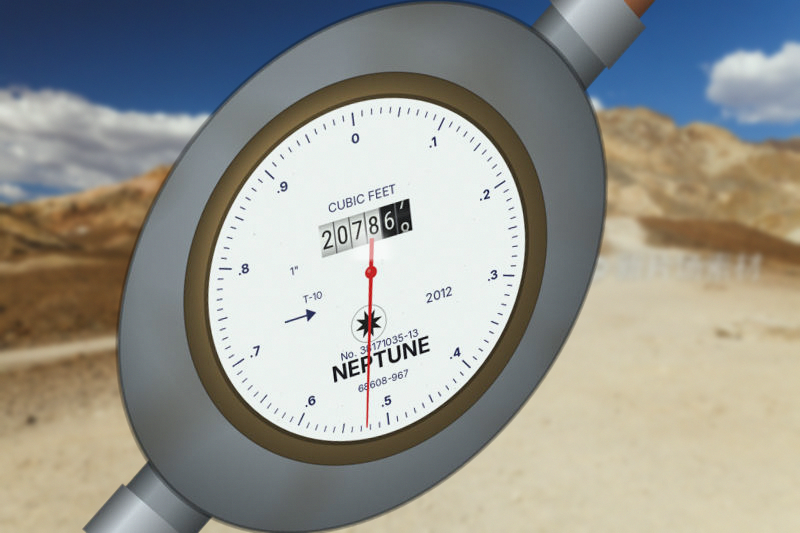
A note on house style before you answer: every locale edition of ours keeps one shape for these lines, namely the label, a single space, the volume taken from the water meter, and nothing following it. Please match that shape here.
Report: 207867.52 ft³
